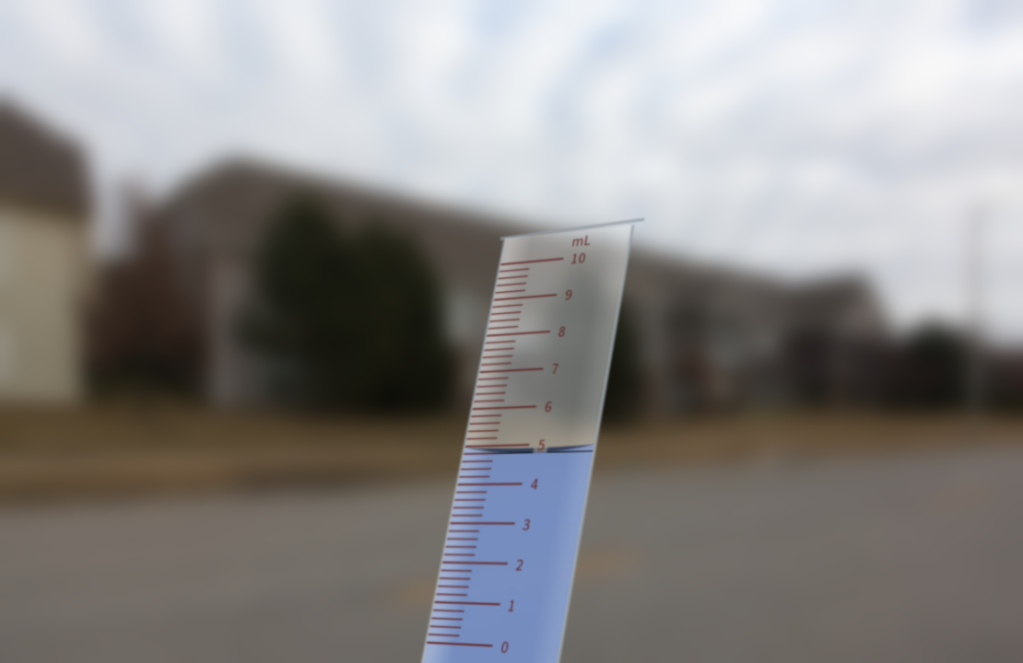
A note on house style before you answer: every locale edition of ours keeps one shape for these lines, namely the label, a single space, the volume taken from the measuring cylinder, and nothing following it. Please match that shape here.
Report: 4.8 mL
